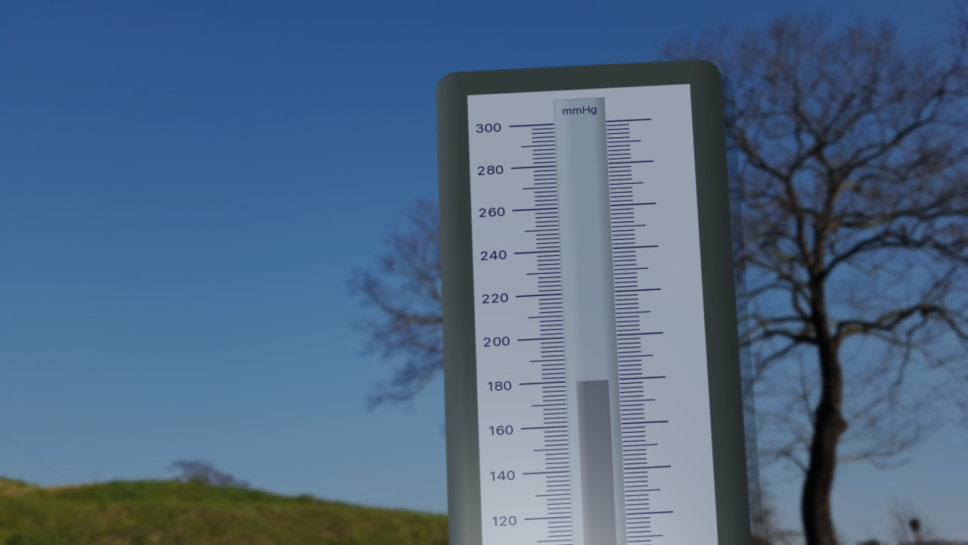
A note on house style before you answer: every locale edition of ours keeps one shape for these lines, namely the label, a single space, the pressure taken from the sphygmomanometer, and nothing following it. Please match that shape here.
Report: 180 mmHg
